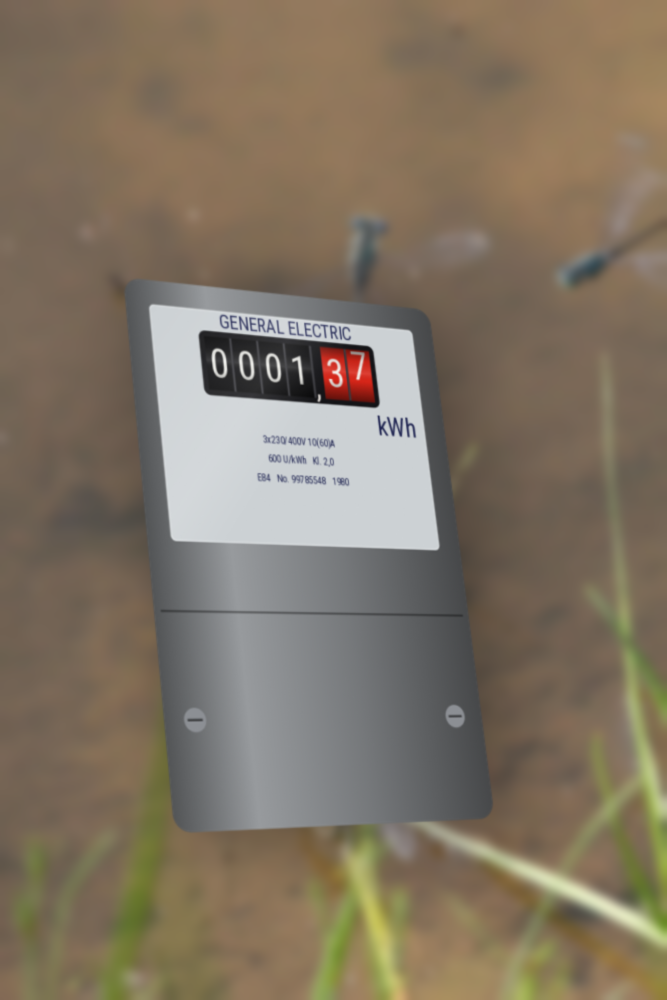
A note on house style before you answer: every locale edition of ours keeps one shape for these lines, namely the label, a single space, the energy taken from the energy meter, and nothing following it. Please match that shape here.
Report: 1.37 kWh
